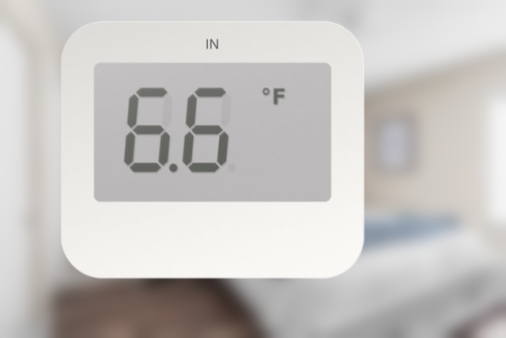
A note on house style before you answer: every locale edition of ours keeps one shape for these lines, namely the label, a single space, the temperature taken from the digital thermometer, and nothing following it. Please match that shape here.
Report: 6.6 °F
